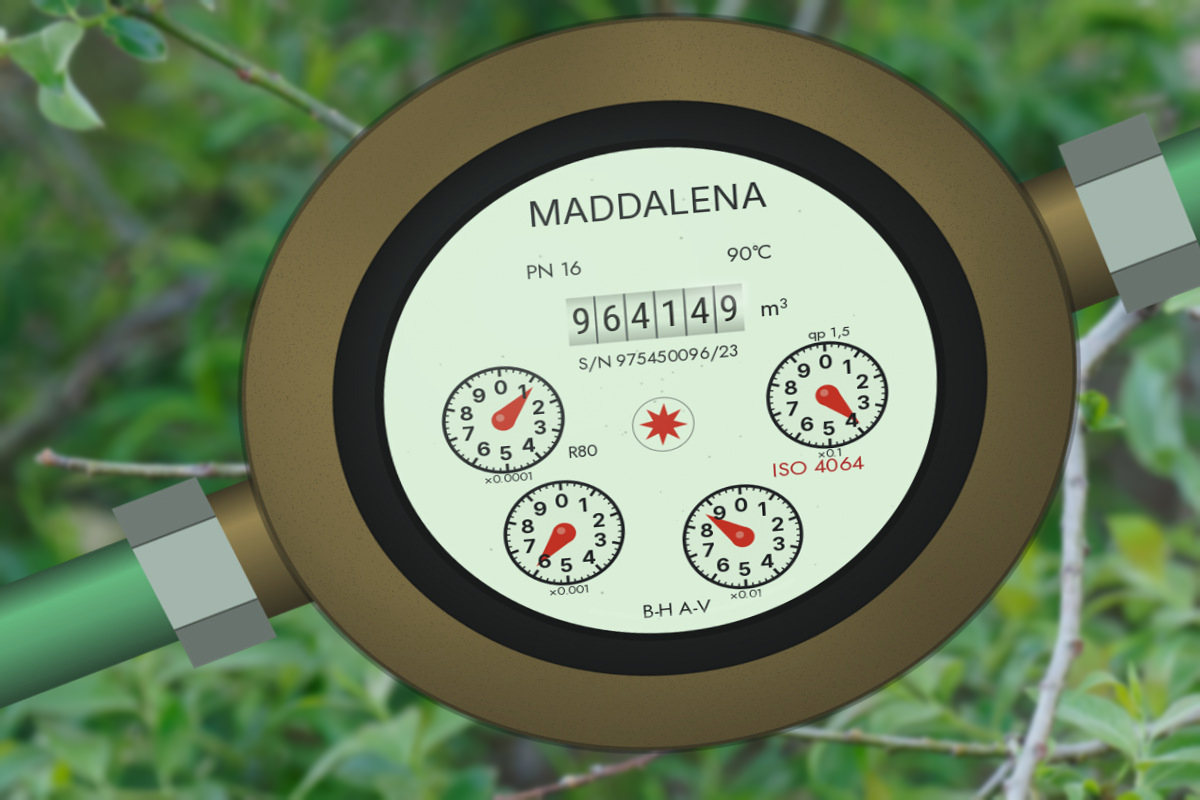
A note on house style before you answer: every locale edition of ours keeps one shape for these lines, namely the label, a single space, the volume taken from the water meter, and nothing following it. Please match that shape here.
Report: 964149.3861 m³
